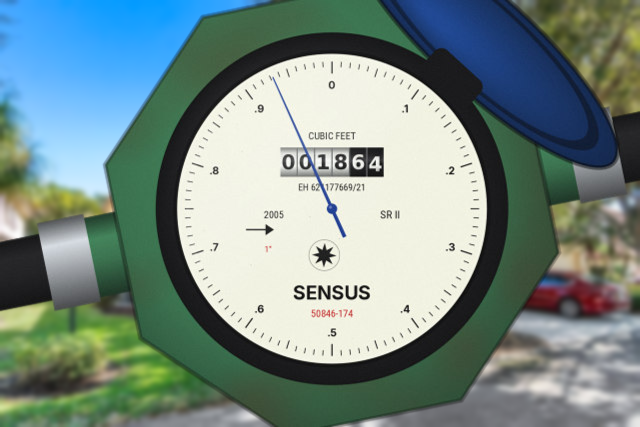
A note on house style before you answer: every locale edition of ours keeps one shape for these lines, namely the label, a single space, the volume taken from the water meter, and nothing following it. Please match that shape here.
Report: 1863.93 ft³
